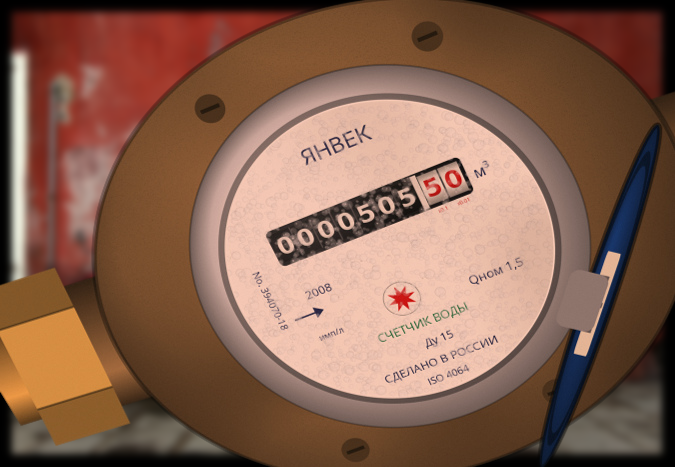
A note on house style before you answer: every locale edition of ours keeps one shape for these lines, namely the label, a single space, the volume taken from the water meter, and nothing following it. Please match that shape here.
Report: 505.50 m³
